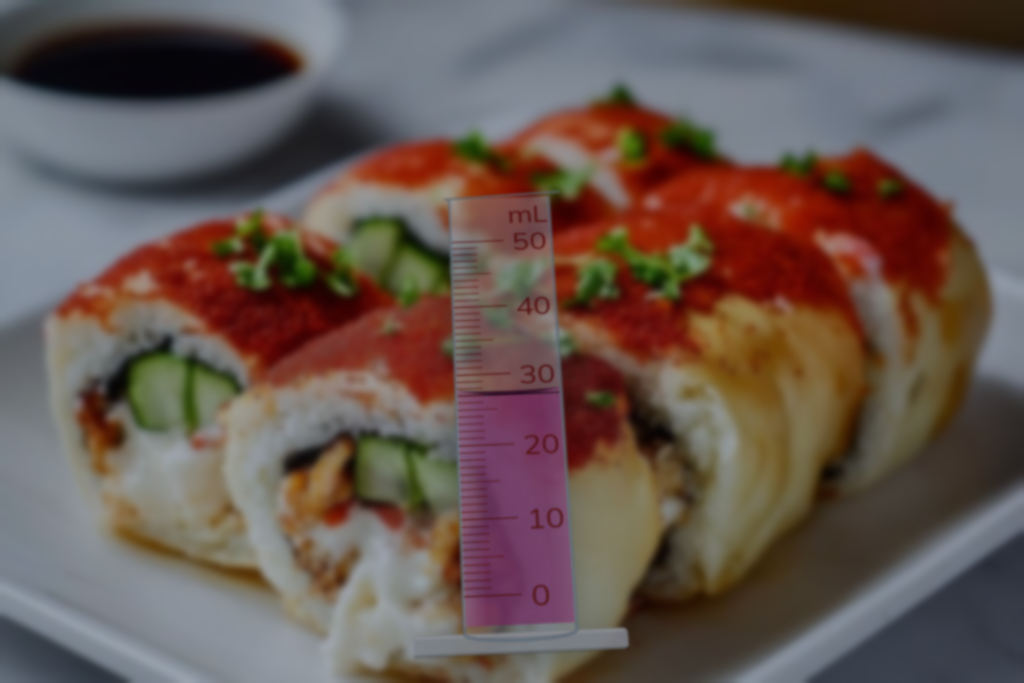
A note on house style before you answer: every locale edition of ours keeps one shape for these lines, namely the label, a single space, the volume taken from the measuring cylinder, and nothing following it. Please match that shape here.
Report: 27 mL
